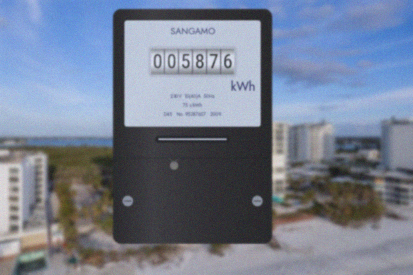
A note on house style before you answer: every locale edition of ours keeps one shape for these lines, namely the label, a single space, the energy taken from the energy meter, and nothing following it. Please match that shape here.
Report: 5876 kWh
